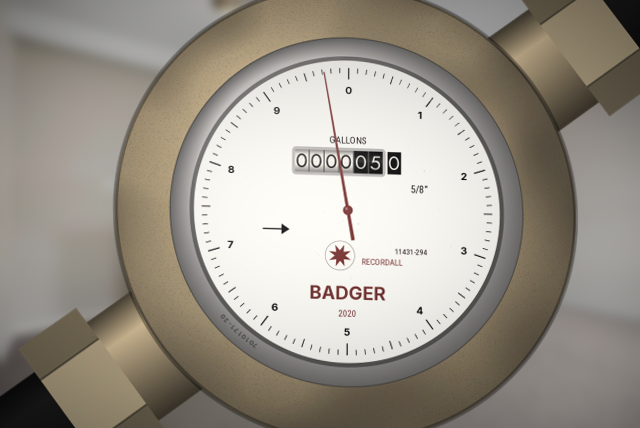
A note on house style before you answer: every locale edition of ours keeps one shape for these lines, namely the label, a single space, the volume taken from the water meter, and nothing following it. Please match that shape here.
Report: 49.7 gal
